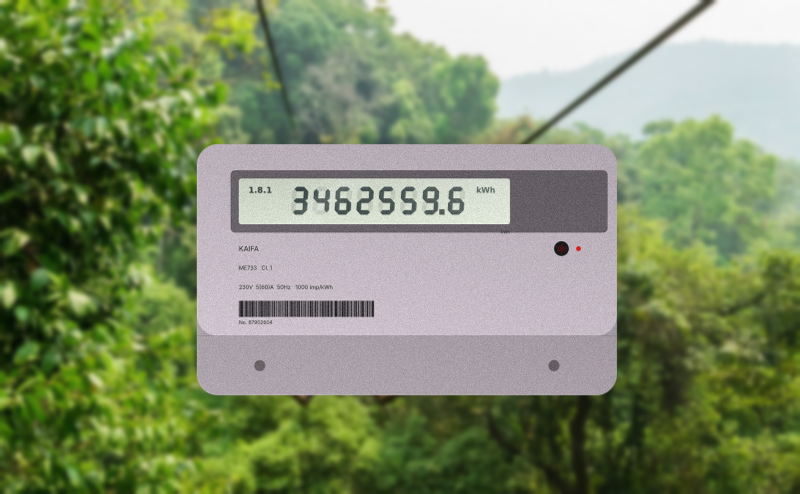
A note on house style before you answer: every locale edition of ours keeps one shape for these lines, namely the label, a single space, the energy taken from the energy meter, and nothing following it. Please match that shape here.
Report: 3462559.6 kWh
